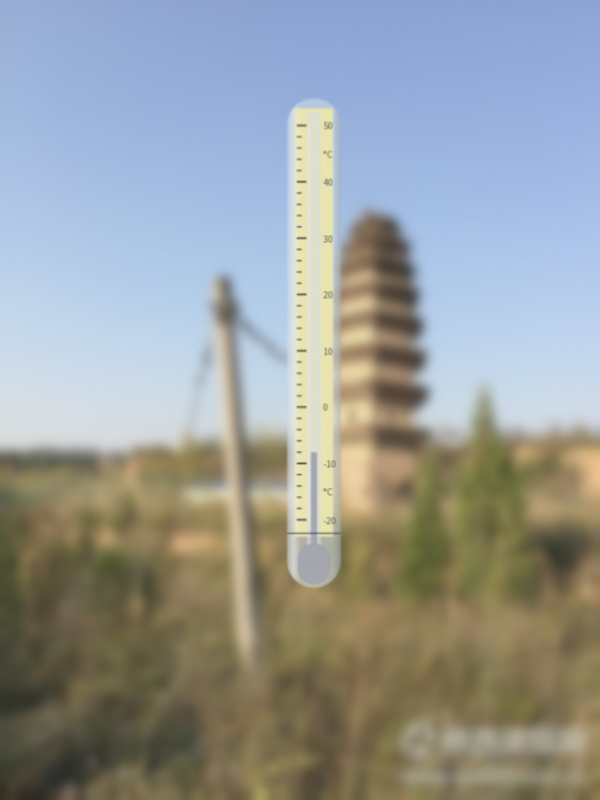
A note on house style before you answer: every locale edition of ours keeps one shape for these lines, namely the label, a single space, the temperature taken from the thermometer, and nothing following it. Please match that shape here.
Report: -8 °C
